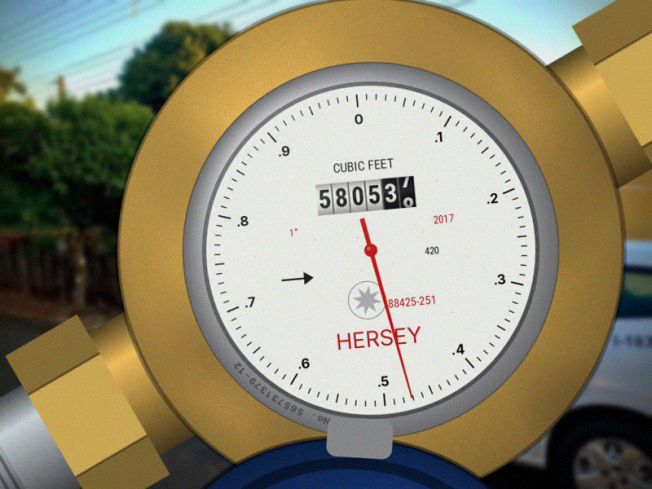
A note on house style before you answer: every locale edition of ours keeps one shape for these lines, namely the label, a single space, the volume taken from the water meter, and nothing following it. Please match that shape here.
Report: 580537.47 ft³
